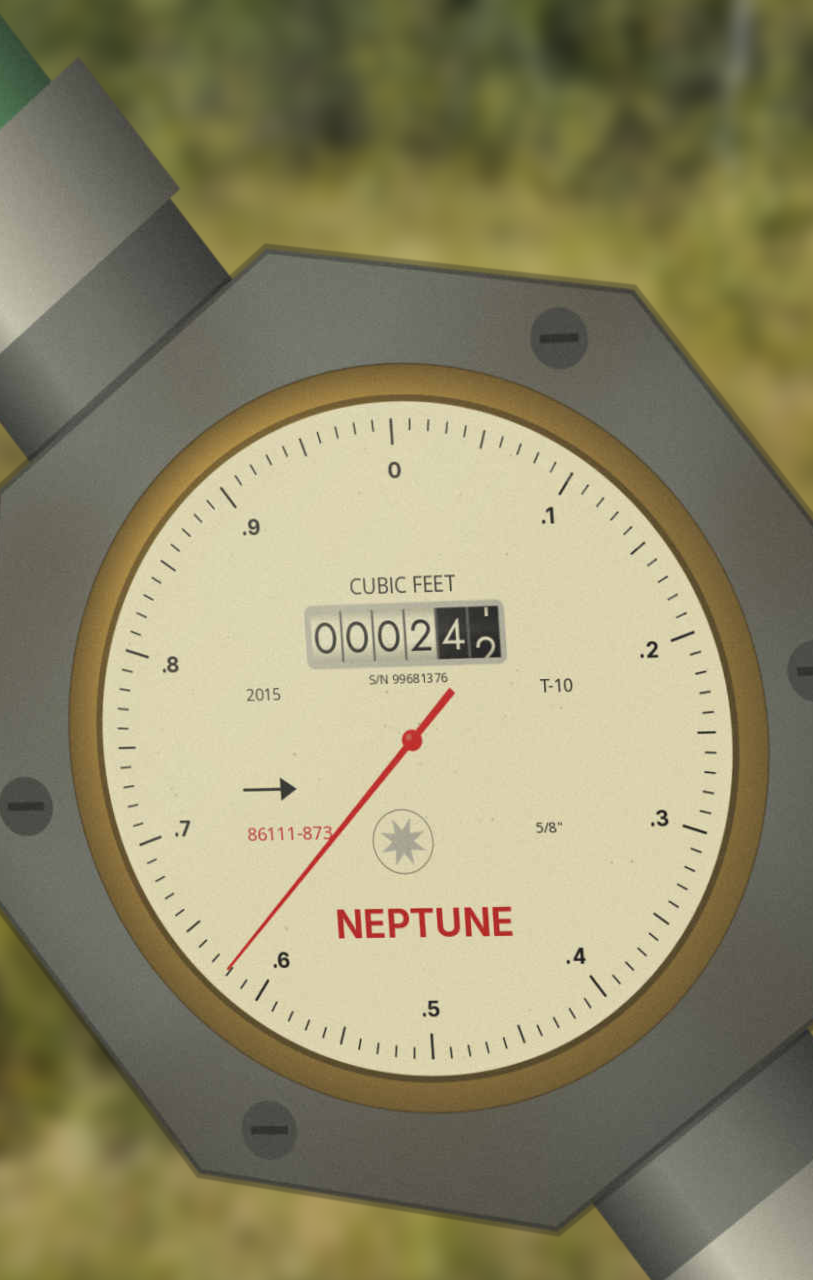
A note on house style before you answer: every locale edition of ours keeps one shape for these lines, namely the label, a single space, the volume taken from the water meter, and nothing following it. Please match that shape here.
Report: 241.62 ft³
